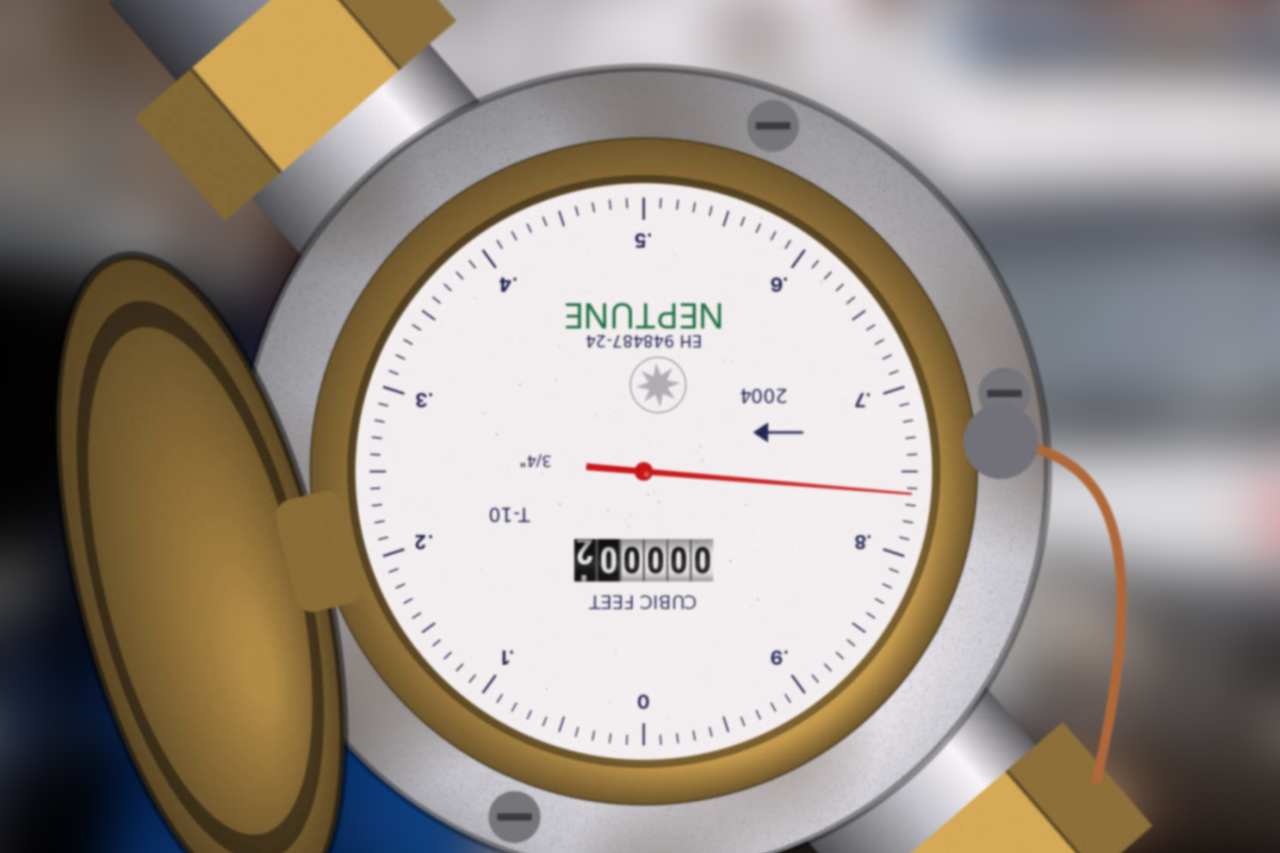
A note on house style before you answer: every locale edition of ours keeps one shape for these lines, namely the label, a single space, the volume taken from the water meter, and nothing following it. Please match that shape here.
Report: 1.76 ft³
